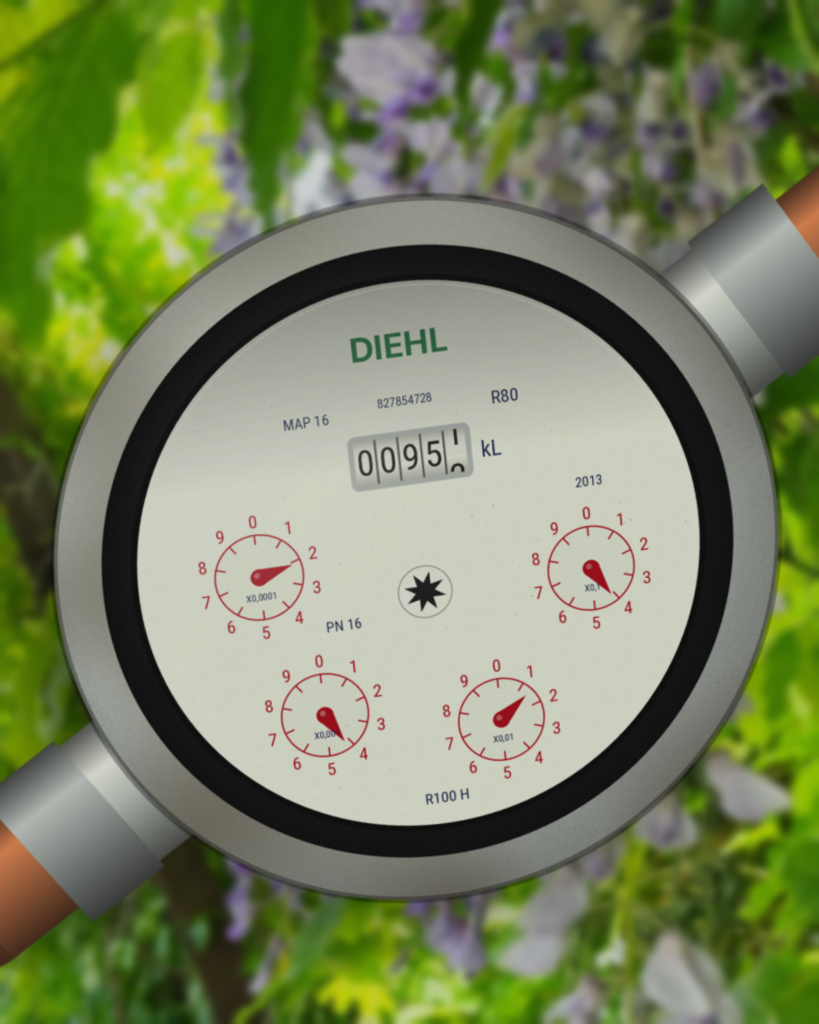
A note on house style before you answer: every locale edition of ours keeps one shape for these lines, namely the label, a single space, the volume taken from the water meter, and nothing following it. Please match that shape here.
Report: 951.4142 kL
